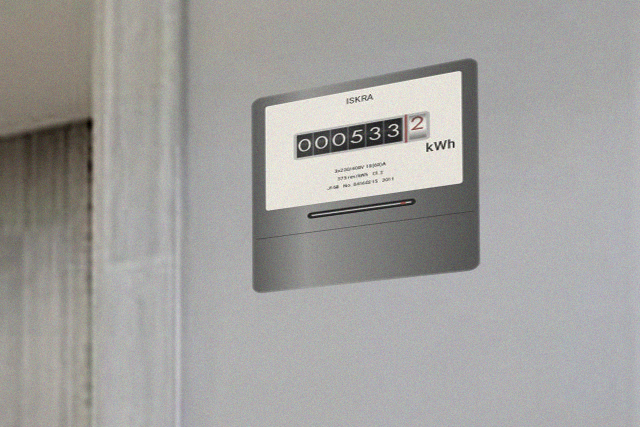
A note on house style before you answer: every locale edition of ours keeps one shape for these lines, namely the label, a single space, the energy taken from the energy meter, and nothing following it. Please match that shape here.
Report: 533.2 kWh
